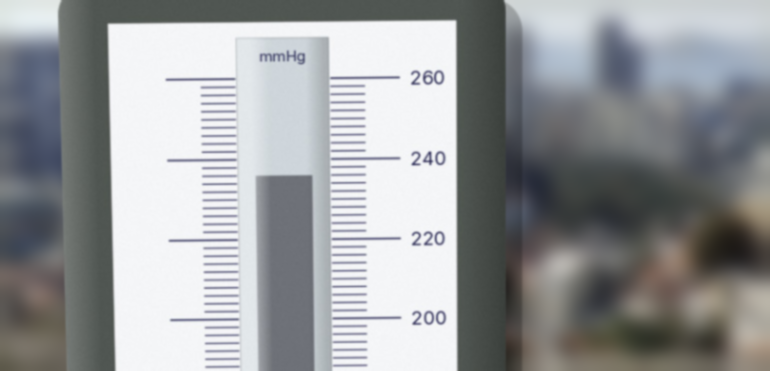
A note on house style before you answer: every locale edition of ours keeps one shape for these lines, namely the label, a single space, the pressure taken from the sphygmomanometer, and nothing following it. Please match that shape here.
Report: 236 mmHg
